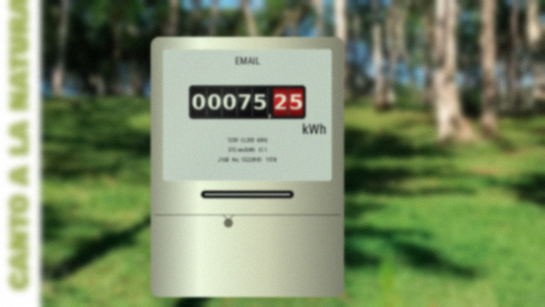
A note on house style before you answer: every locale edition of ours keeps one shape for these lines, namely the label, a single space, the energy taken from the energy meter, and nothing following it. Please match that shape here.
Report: 75.25 kWh
